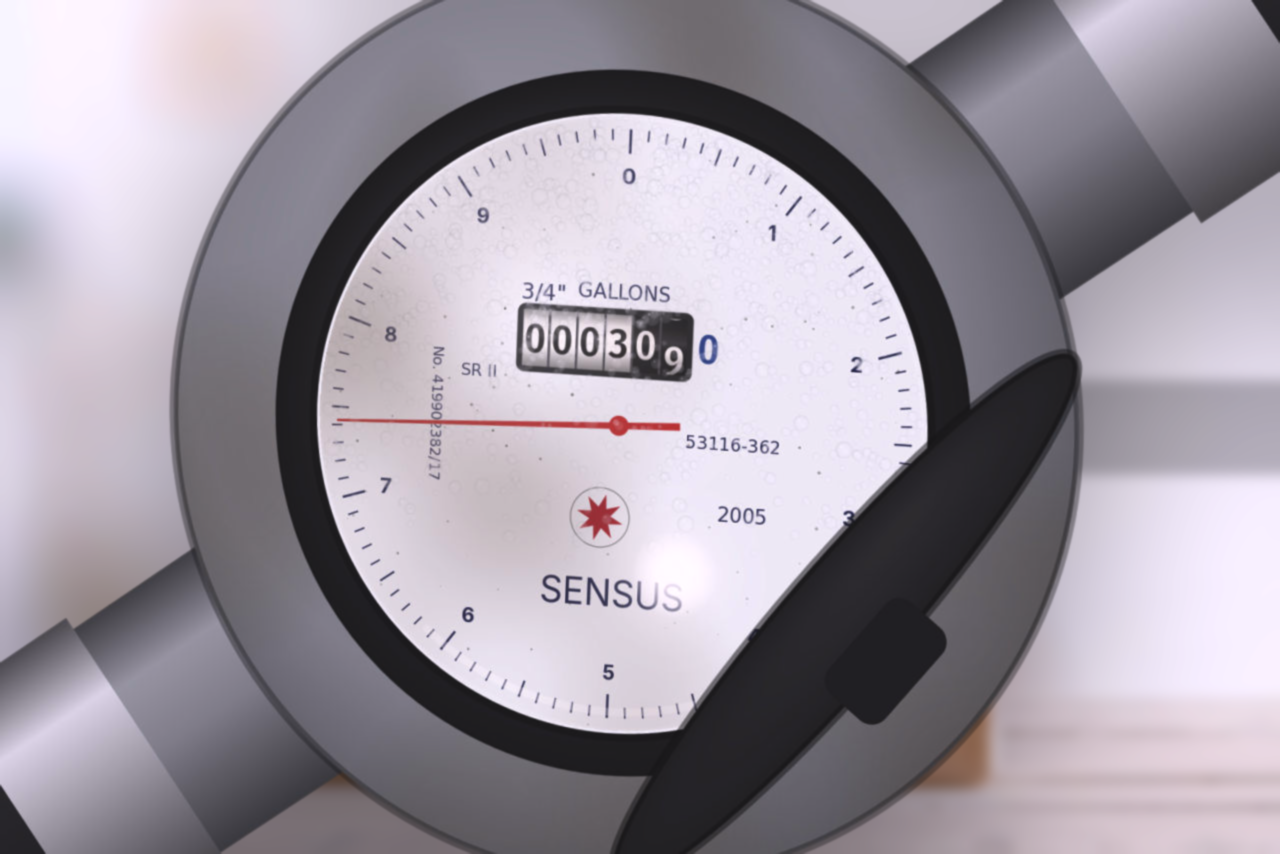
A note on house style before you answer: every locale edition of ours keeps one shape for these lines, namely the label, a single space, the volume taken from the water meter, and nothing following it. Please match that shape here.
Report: 3087.4 gal
